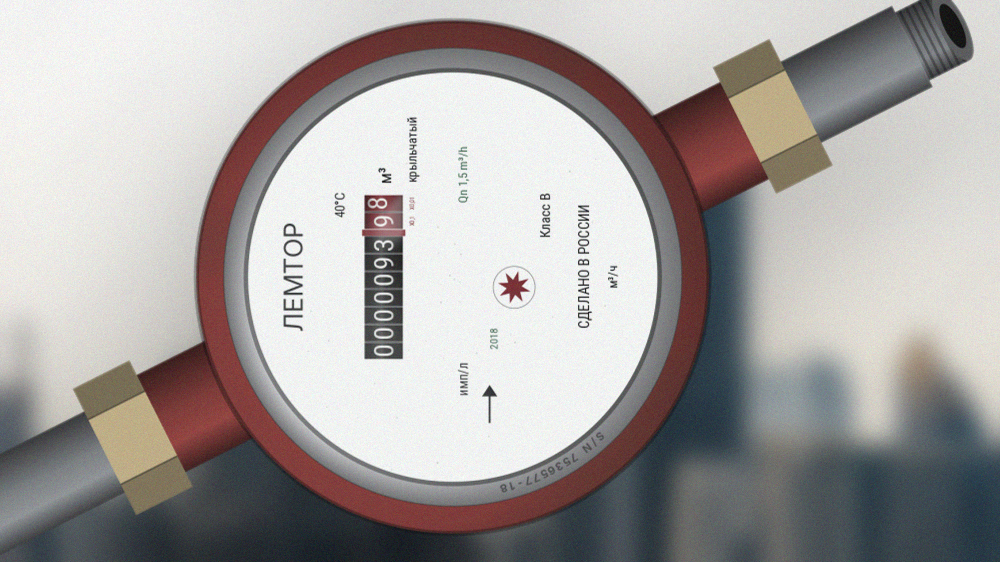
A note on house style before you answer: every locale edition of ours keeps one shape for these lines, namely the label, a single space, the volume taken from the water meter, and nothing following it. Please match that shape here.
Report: 93.98 m³
